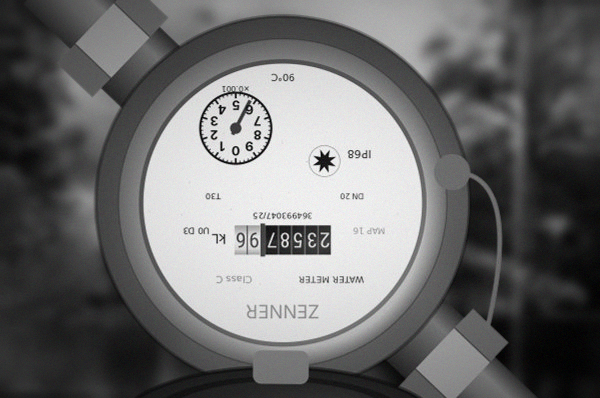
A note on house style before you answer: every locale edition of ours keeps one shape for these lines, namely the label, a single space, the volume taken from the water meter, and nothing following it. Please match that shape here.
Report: 23587.965 kL
